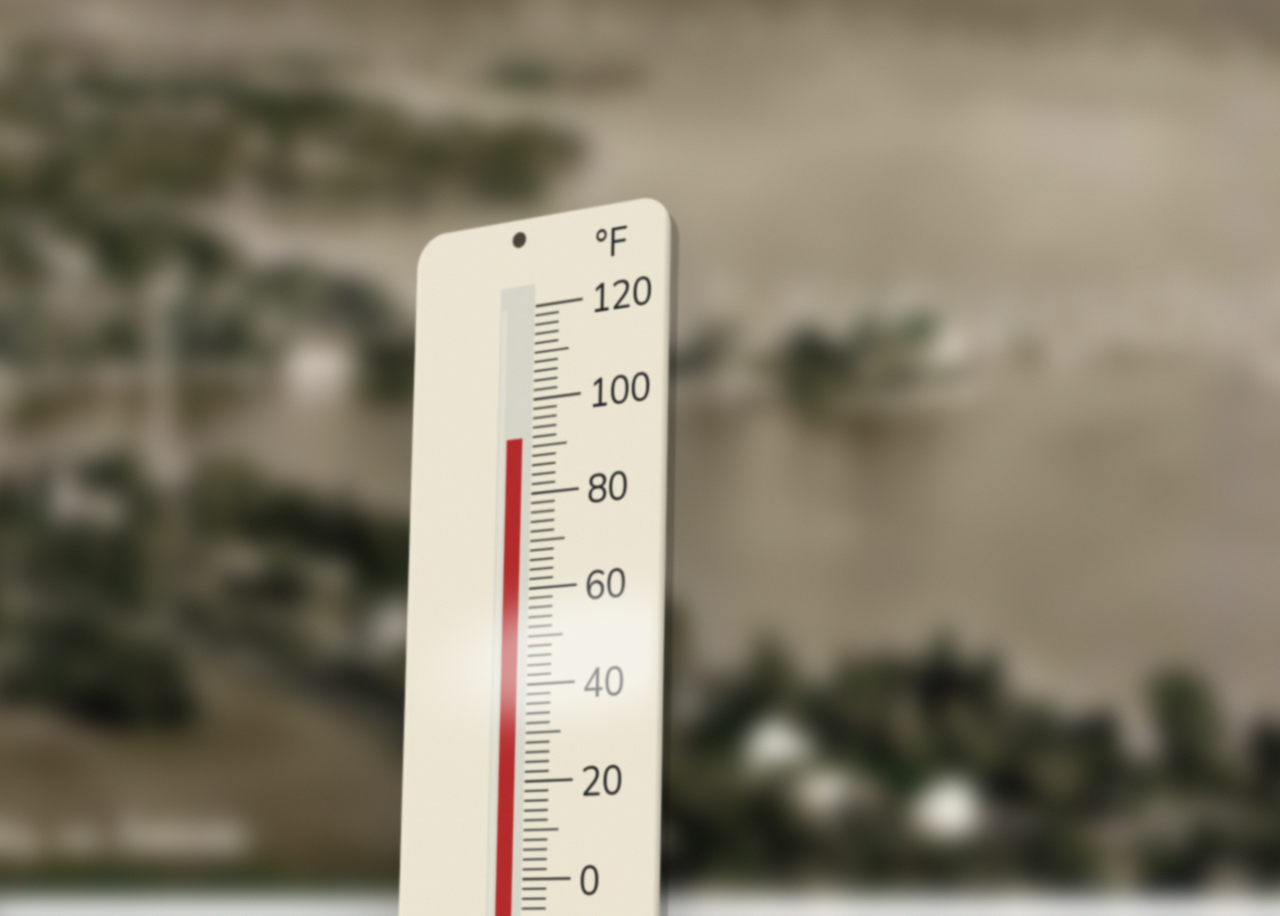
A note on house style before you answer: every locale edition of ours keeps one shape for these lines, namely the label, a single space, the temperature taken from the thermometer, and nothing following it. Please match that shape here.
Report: 92 °F
